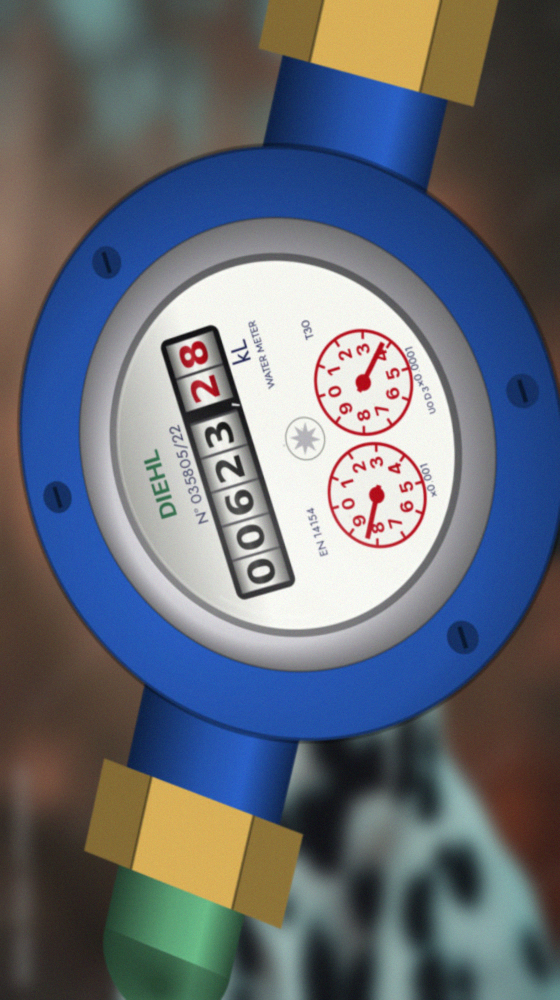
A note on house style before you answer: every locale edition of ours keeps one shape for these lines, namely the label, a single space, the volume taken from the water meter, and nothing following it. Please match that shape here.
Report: 623.2883 kL
